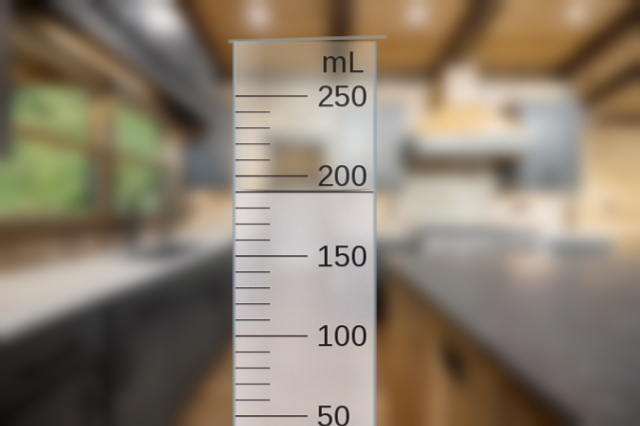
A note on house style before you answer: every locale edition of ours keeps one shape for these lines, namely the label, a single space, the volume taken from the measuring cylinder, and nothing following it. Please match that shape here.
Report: 190 mL
